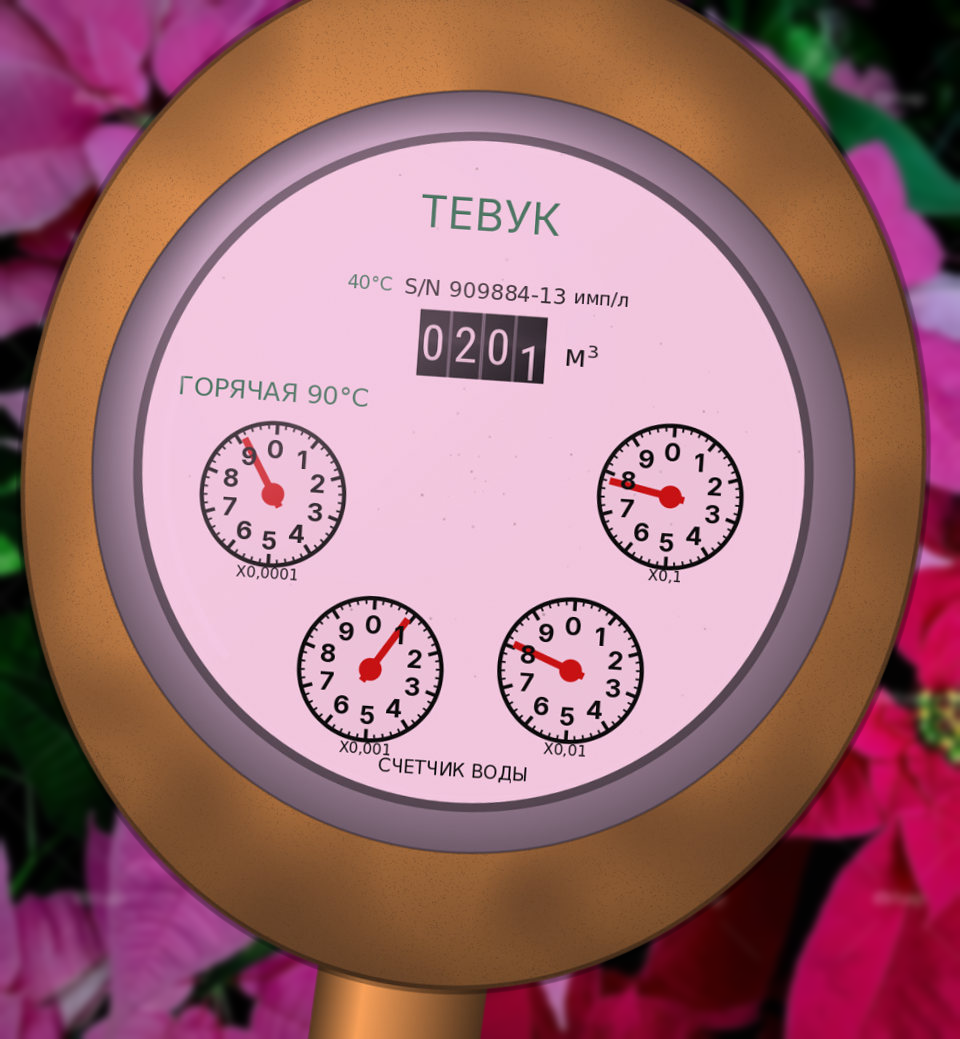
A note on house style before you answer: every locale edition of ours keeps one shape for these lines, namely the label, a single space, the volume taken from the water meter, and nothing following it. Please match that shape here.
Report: 200.7809 m³
